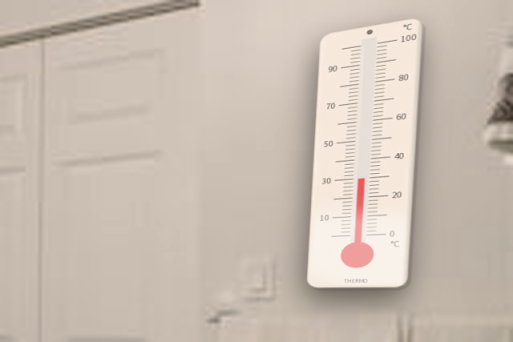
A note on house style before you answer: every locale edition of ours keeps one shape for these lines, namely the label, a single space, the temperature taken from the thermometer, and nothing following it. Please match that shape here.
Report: 30 °C
